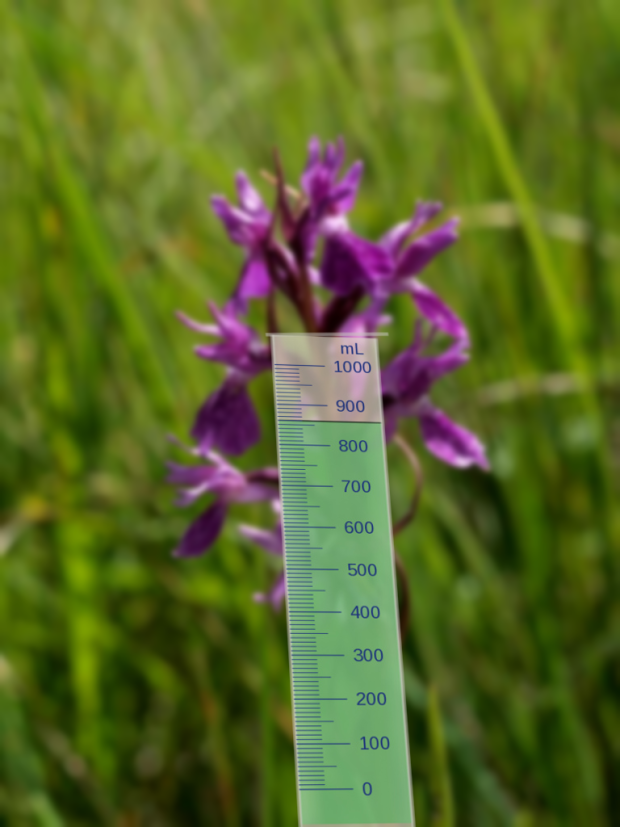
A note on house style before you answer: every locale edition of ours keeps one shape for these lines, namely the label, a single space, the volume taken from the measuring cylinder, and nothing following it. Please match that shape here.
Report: 860 mL
